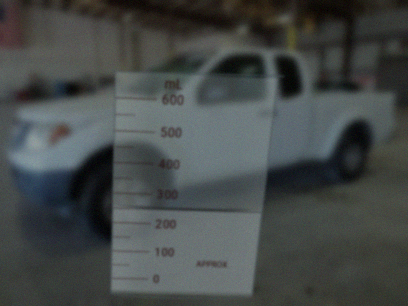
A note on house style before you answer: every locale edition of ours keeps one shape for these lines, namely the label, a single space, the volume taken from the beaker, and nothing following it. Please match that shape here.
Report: 250 mL
